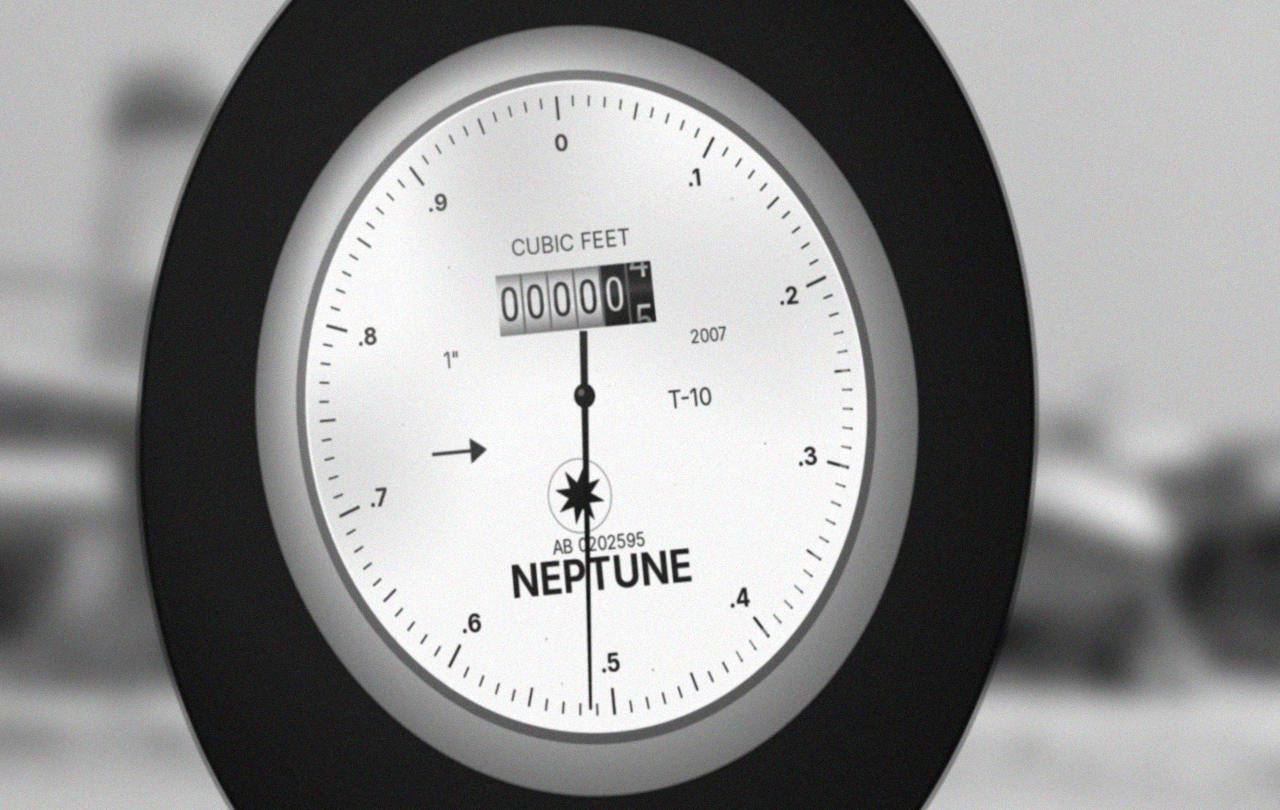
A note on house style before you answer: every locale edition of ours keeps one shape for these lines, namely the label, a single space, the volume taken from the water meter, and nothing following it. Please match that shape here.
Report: 4.51 ft³
